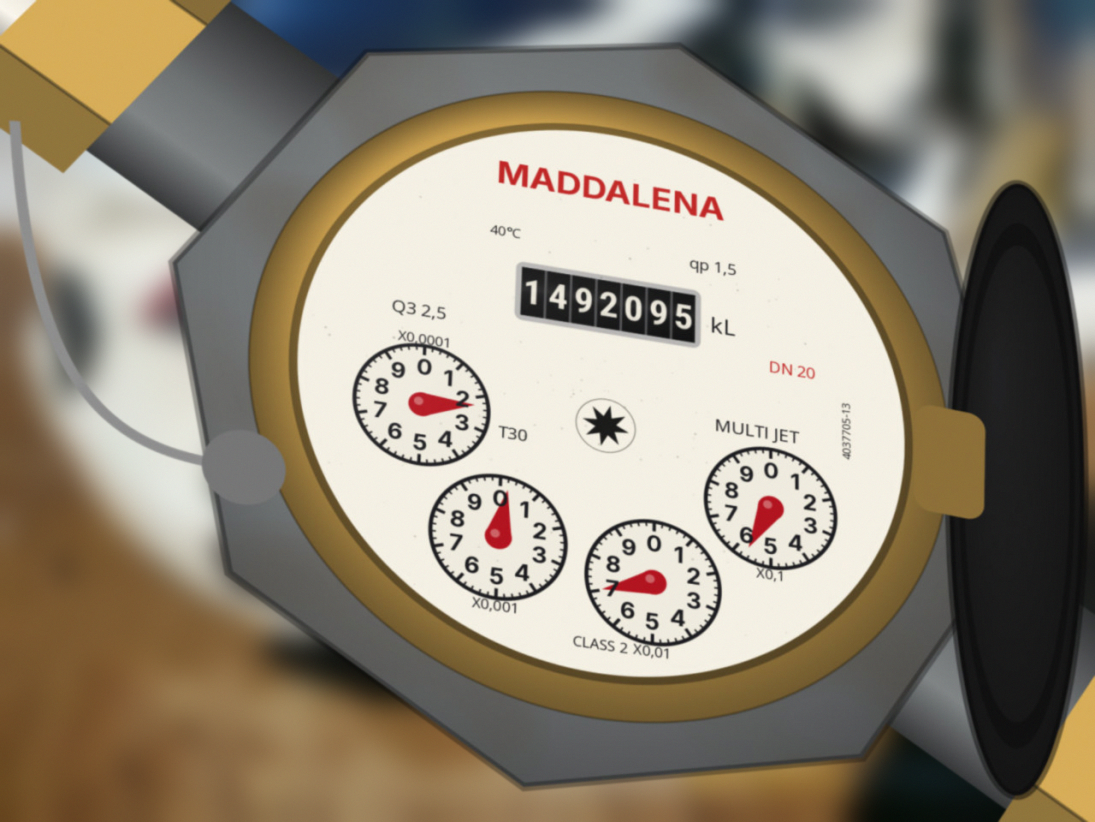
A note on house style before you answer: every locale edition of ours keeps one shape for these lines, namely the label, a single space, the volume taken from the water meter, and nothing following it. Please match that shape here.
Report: 1492095.5702 kL
